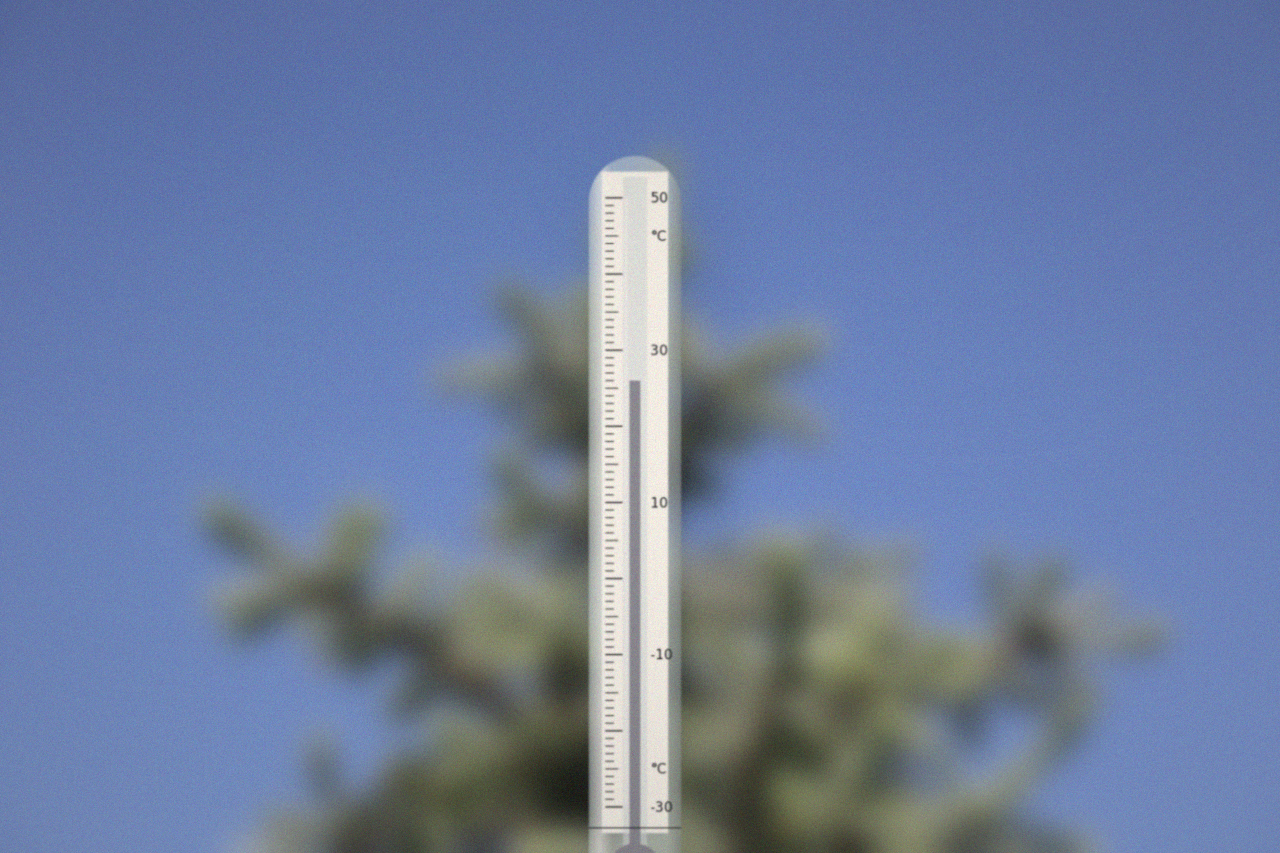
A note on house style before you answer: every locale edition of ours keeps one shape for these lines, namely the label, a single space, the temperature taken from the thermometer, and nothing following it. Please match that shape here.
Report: 26 °C
